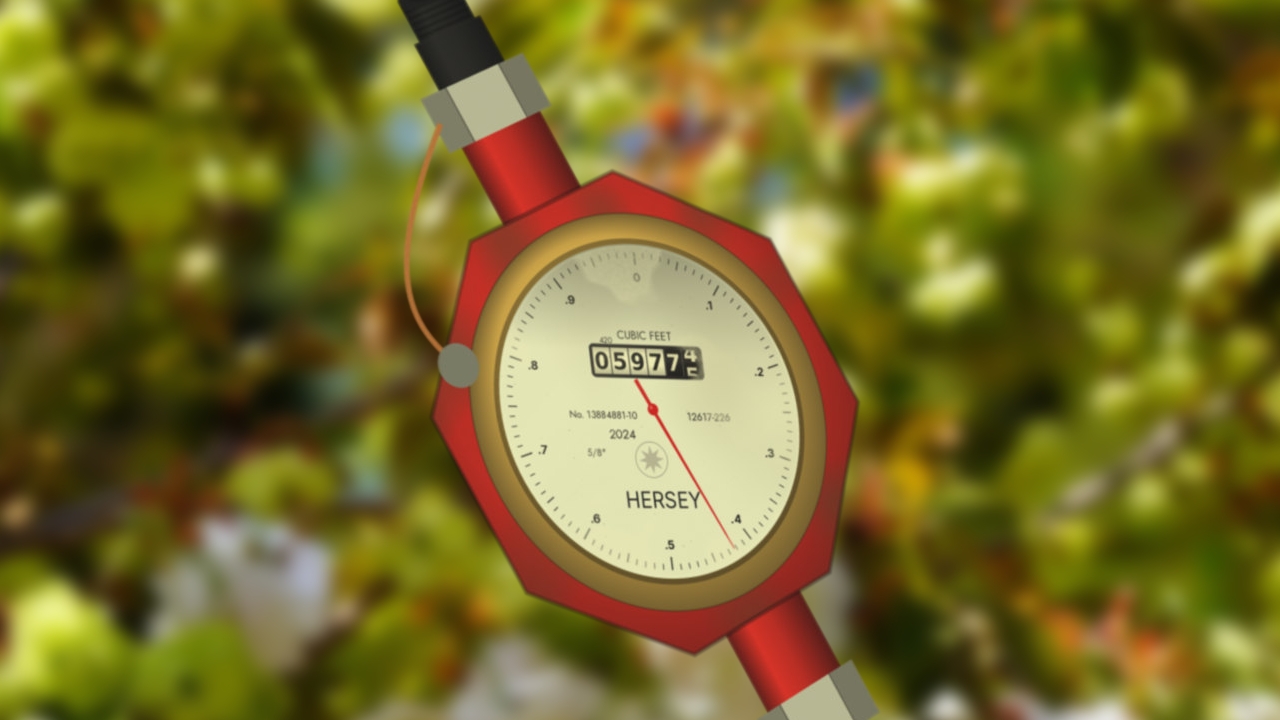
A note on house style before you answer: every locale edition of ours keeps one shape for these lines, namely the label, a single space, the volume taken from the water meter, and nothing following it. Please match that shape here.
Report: 59774.42 ft³
